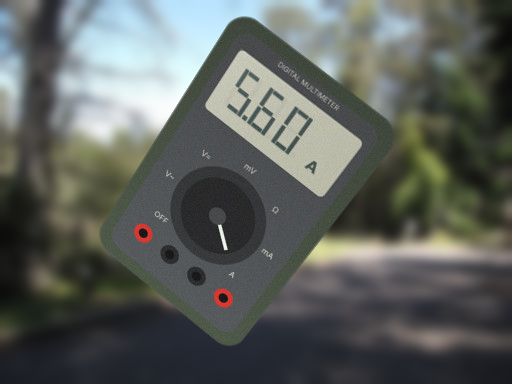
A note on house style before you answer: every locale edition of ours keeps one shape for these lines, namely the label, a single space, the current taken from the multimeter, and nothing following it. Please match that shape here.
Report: 5.60 A
